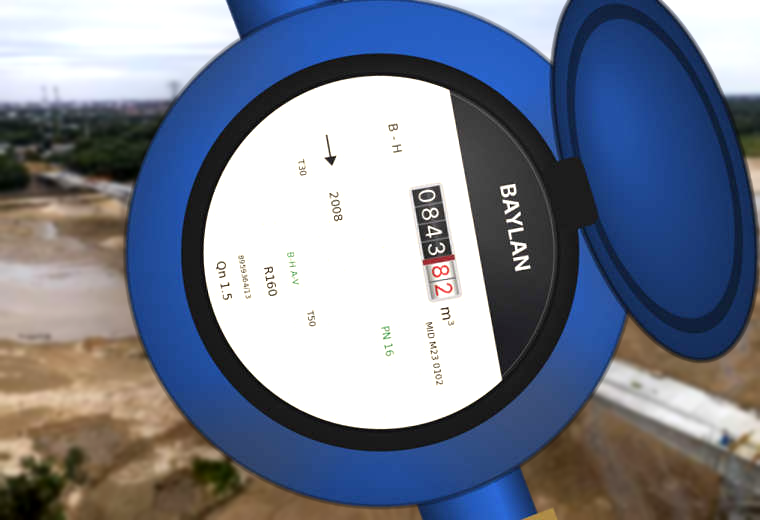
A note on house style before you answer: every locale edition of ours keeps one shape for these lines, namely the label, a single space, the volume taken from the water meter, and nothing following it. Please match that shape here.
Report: 843.82 m³
